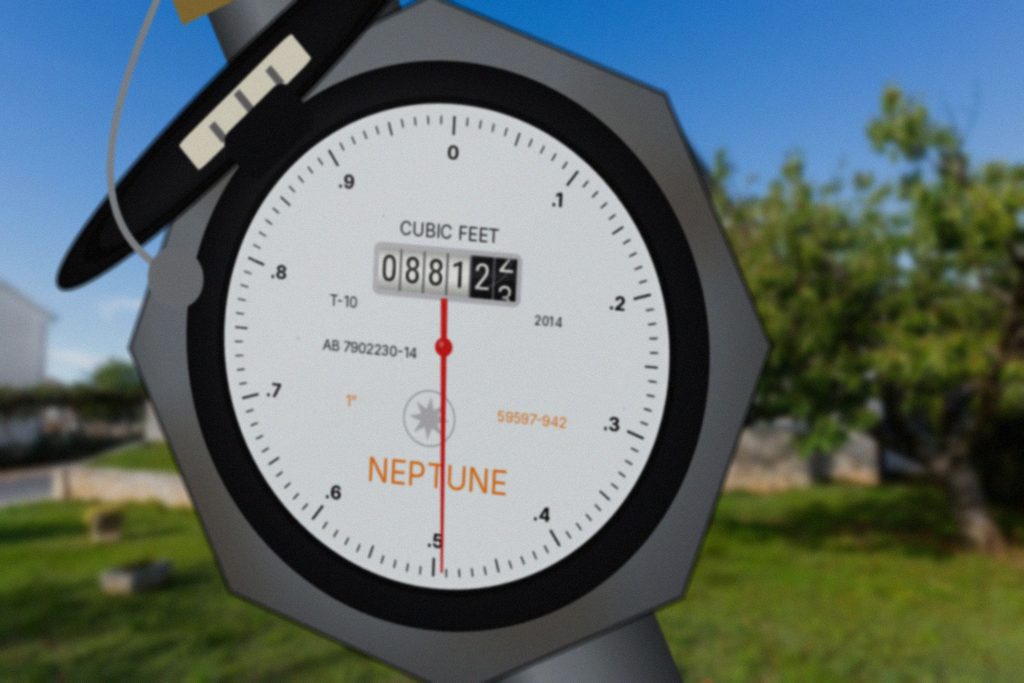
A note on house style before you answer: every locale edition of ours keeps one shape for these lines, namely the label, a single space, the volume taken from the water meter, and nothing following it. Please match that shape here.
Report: 88122.49 ft³
